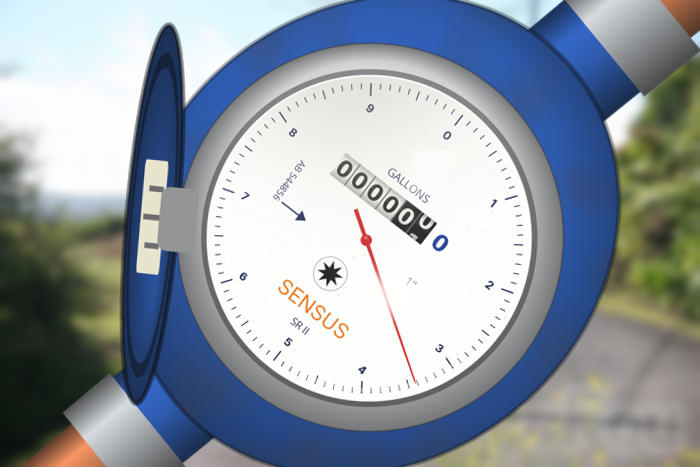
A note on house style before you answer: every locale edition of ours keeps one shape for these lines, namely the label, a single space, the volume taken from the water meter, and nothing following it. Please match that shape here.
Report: 3.4 gal
